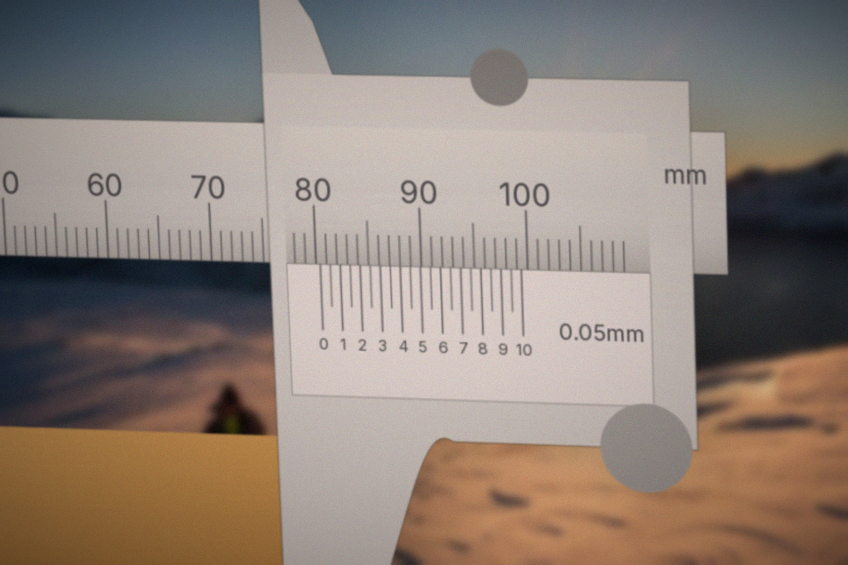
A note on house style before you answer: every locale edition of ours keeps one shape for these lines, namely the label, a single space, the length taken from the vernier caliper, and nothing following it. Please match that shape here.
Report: 80.4 mm
